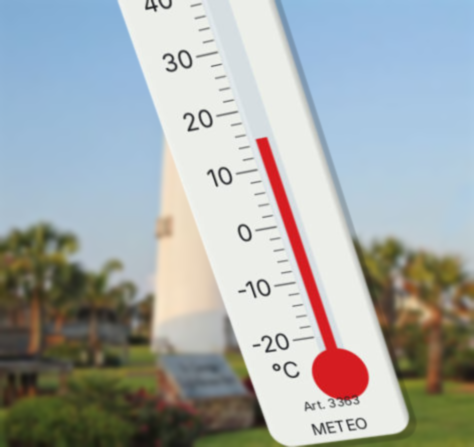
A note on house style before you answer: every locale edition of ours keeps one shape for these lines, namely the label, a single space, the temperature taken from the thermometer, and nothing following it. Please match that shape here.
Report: 15 °C
